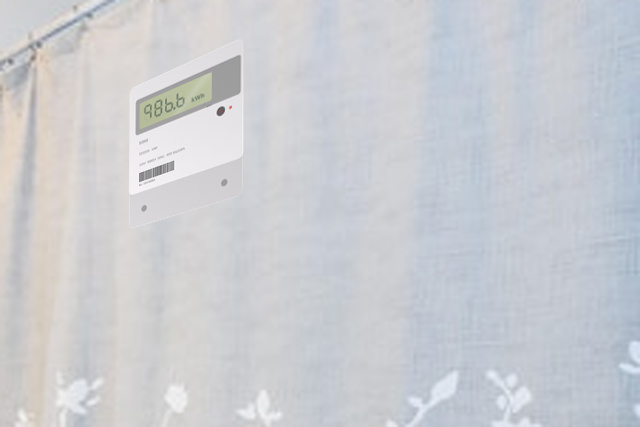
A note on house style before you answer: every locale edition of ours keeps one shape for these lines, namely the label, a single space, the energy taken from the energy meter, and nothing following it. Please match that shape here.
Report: 986.6 kWh
